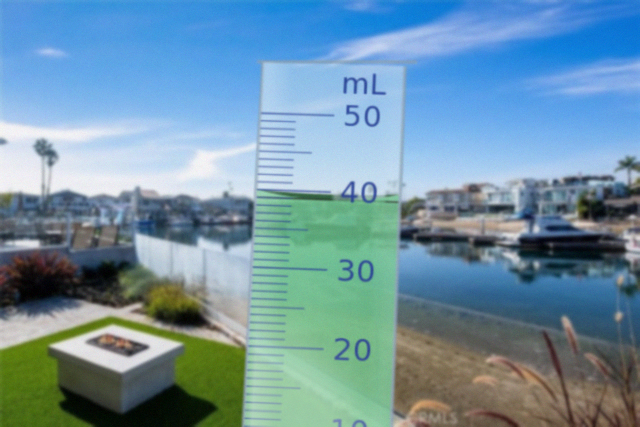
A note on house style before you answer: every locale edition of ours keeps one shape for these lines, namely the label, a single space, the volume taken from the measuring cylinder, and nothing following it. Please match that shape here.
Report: 39 mL
